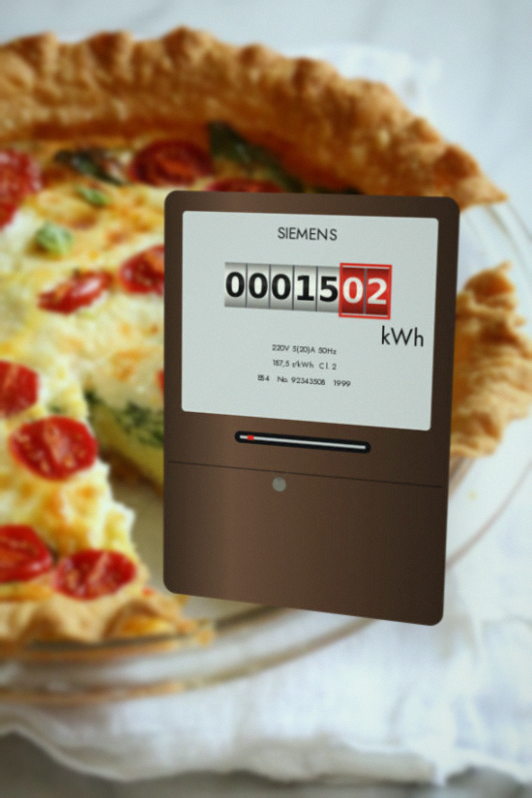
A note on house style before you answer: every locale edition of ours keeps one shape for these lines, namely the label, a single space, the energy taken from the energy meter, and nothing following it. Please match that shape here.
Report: 15.02 kWh
